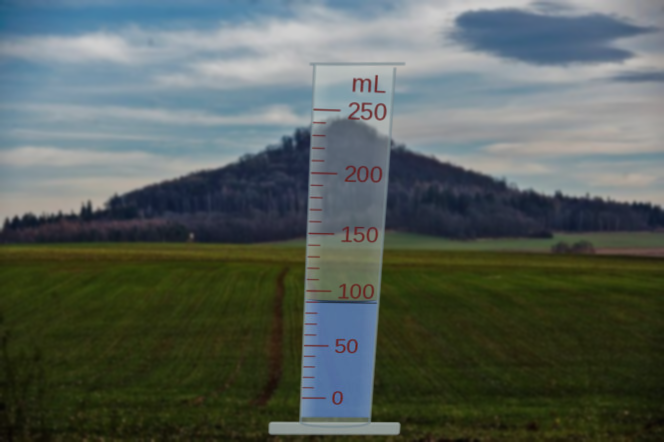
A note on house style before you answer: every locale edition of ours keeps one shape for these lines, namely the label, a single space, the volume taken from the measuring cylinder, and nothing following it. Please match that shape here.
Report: 90 mL
